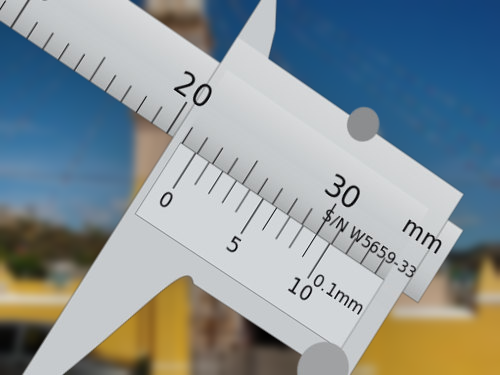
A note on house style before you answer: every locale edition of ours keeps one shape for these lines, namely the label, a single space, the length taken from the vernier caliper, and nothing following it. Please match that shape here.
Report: 21.9 mm
